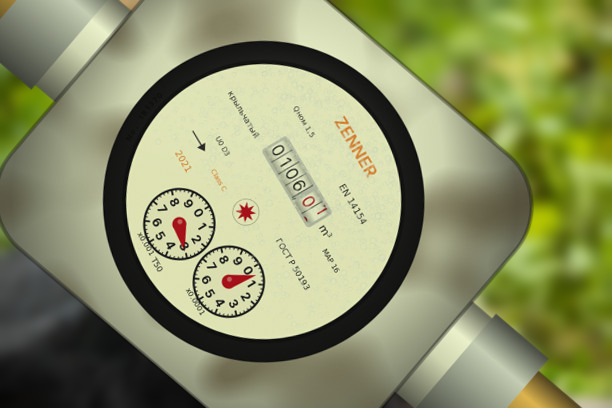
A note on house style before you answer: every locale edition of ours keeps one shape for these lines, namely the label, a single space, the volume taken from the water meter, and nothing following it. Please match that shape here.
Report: 106.0130 m³
